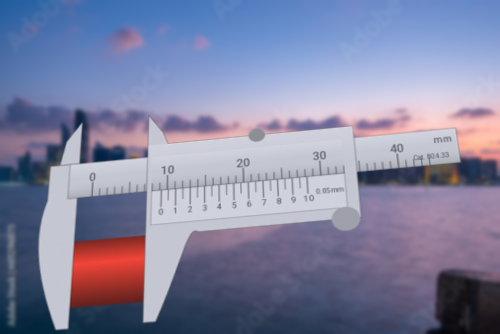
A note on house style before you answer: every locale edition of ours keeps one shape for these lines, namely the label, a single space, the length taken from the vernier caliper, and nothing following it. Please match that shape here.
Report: 9.2 mm
